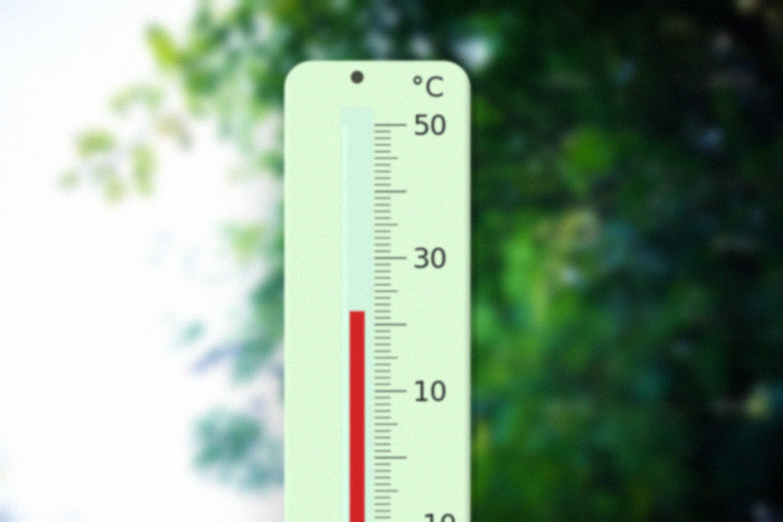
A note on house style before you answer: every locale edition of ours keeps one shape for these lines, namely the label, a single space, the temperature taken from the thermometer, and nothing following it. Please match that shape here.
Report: 22 °C
